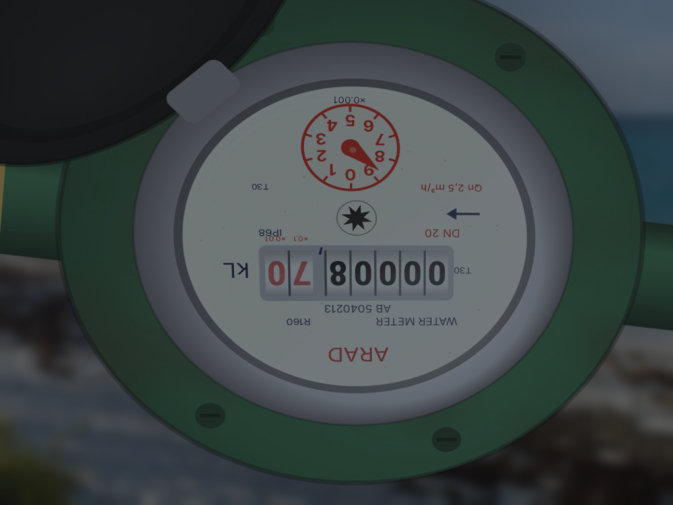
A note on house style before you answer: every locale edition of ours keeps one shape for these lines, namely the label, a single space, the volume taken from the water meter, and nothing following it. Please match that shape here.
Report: 8.708 kL
